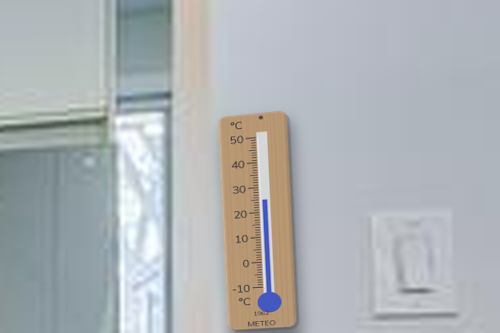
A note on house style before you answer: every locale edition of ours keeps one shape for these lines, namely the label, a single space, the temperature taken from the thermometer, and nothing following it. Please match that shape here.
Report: 25 °C
